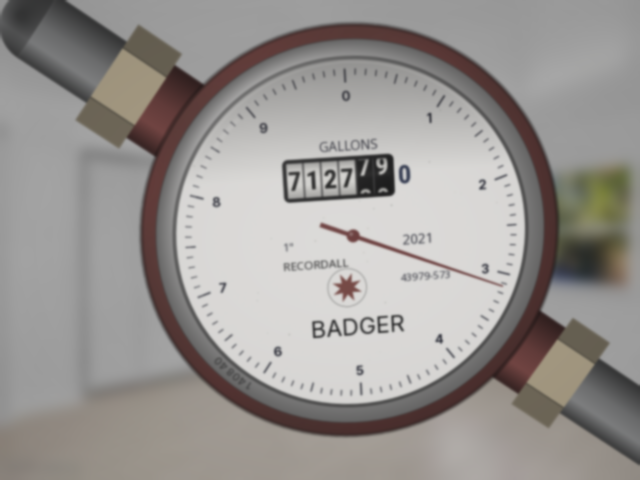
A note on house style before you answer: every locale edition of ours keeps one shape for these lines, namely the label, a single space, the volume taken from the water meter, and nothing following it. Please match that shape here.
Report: 7127793.1 gal
